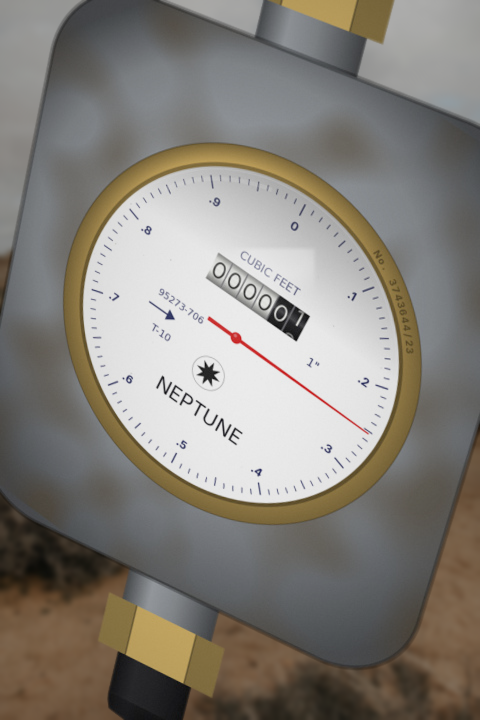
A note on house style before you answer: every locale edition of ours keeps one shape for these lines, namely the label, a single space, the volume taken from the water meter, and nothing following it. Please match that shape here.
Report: 1.25 ft³
